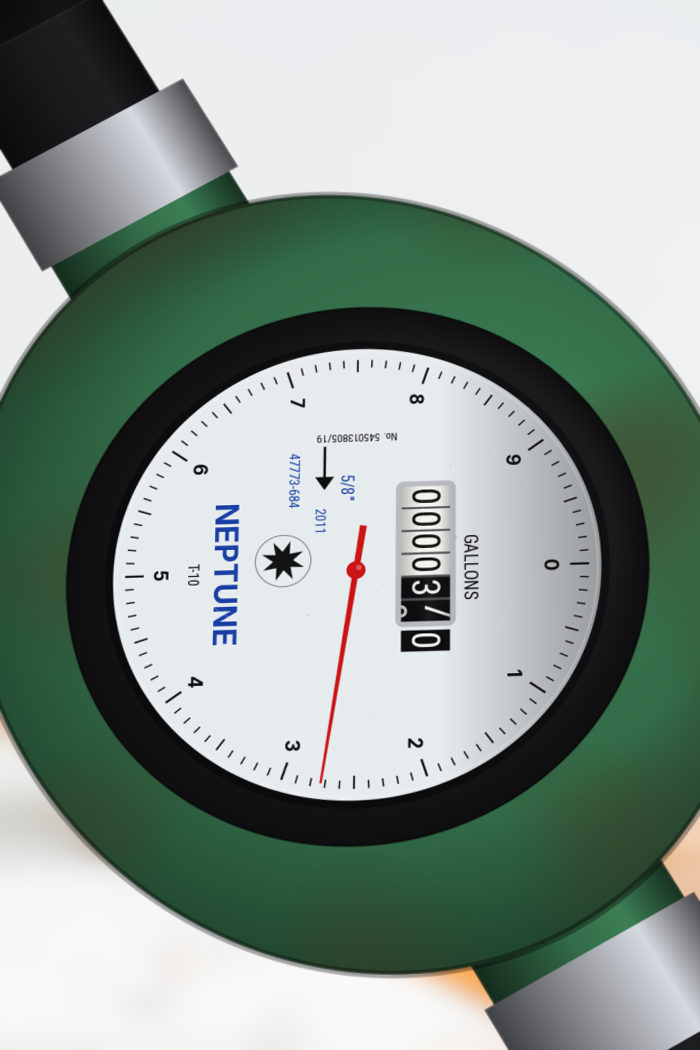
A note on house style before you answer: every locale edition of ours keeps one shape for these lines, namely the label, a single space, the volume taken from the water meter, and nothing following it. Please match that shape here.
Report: 372.7 gal
